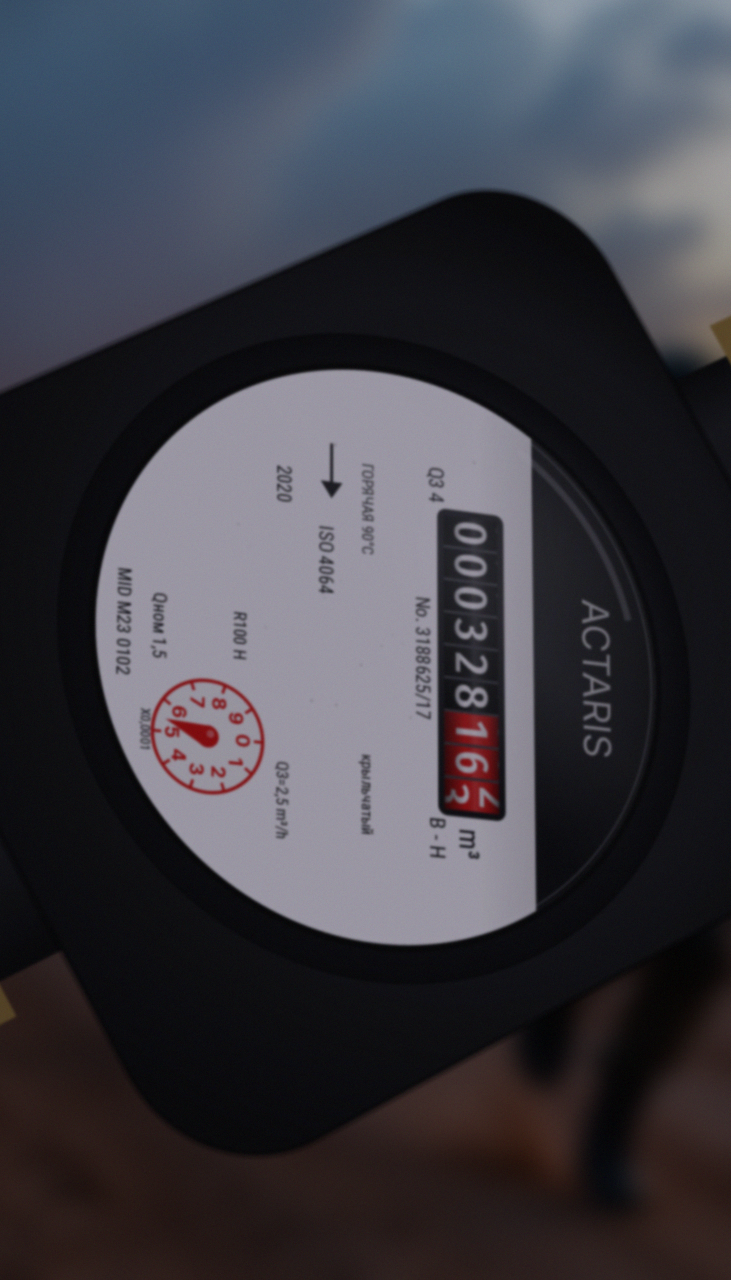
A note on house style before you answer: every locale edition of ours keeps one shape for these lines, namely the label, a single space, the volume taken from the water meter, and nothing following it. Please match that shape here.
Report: 328.1625 m³
